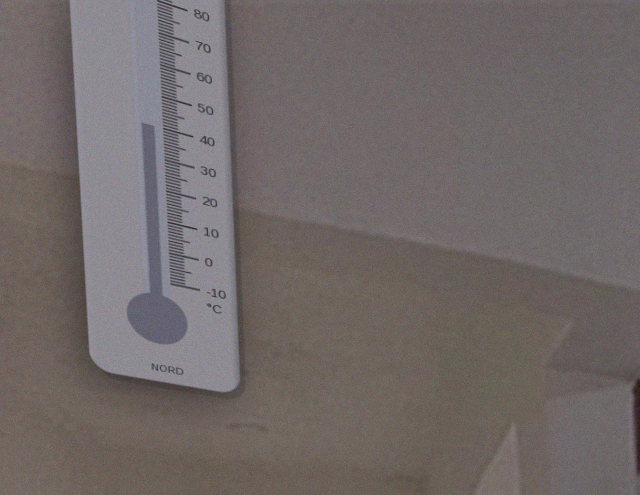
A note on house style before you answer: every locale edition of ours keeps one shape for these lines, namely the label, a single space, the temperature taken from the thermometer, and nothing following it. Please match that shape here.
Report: 40 °C
